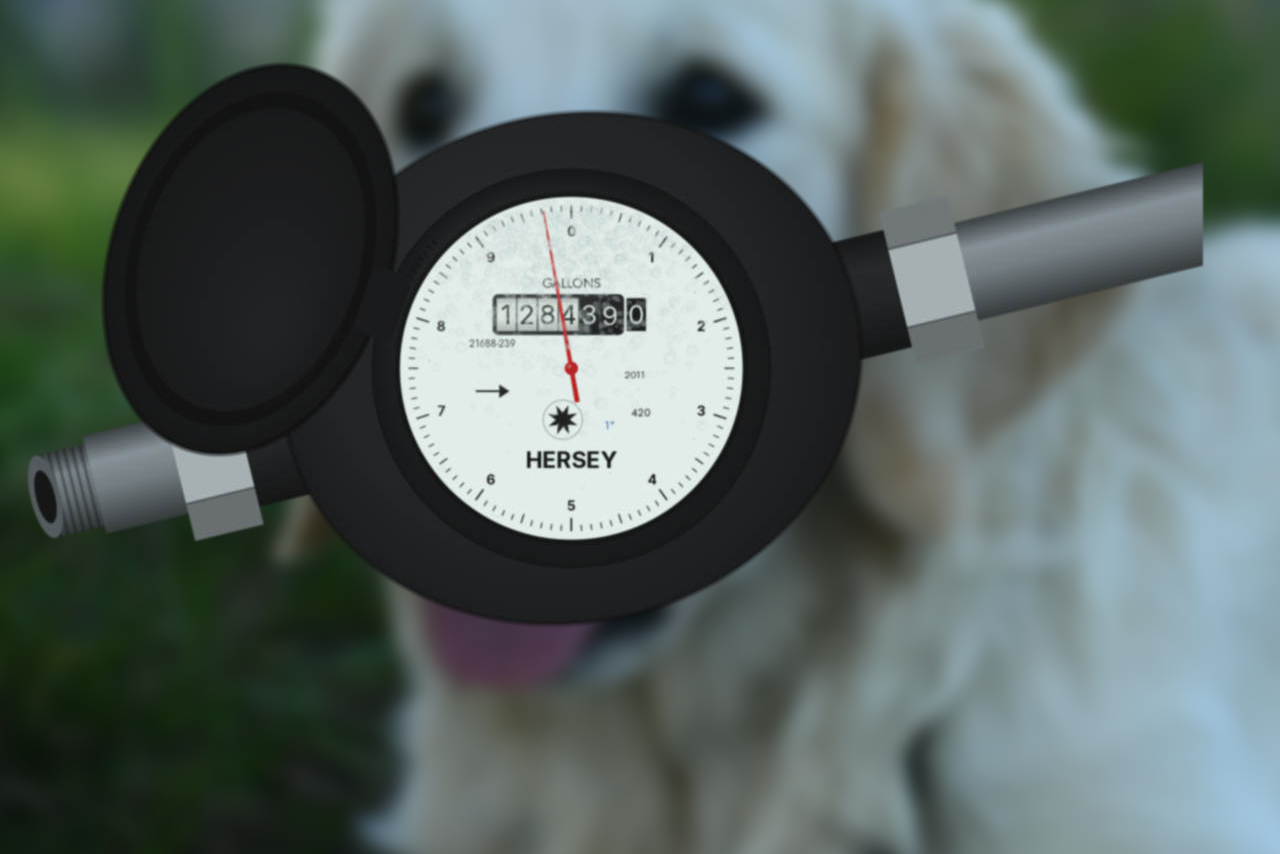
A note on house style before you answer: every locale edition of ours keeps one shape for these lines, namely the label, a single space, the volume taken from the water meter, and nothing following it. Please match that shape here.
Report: 1284389.7 gal
